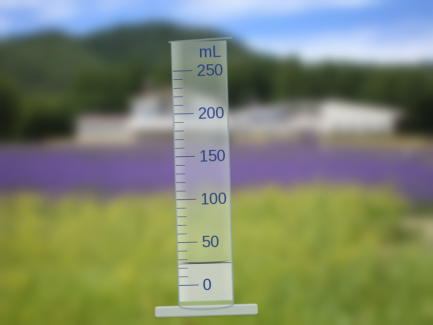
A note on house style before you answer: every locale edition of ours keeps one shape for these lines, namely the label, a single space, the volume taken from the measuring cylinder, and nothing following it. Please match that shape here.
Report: 25 mL
